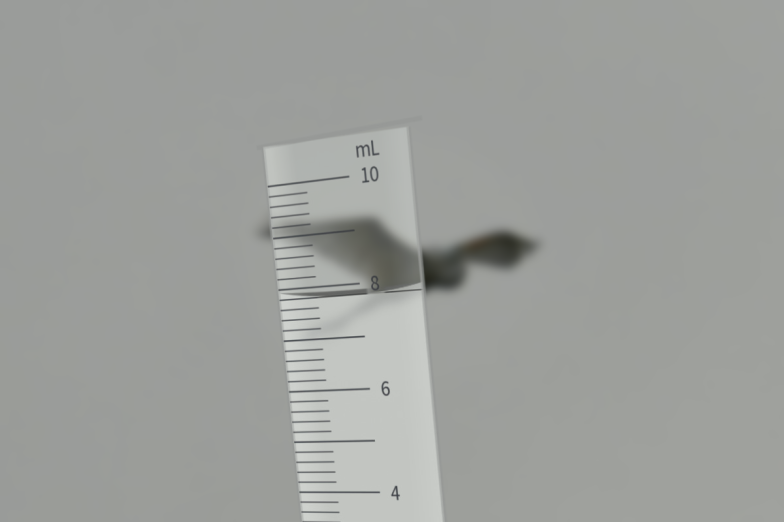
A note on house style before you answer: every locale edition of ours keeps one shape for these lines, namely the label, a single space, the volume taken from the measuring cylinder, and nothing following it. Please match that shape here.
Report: 7.8 mL
